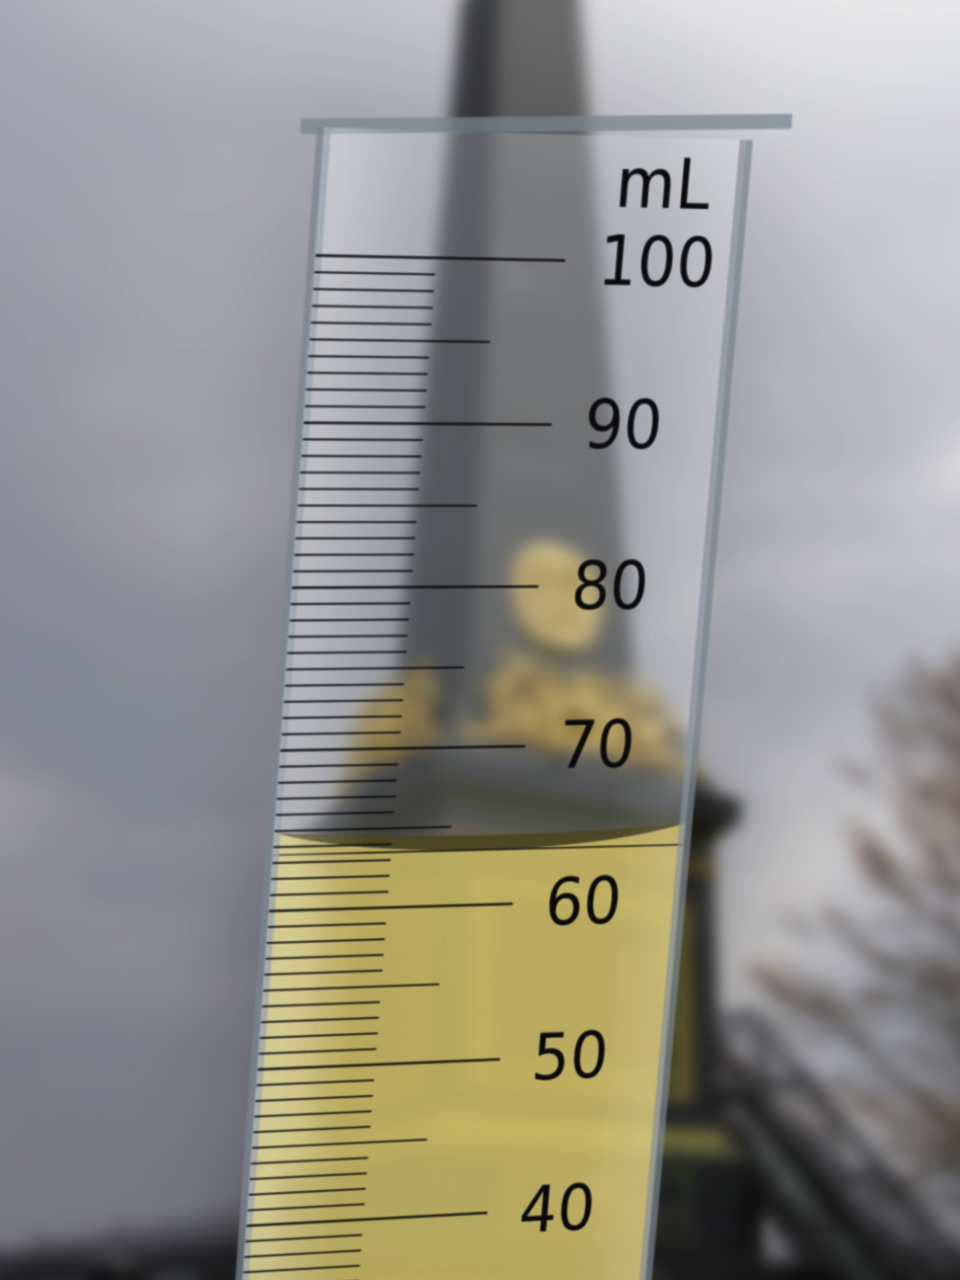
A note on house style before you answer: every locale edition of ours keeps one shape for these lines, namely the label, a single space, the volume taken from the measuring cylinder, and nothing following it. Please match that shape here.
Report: 63.5 mL
